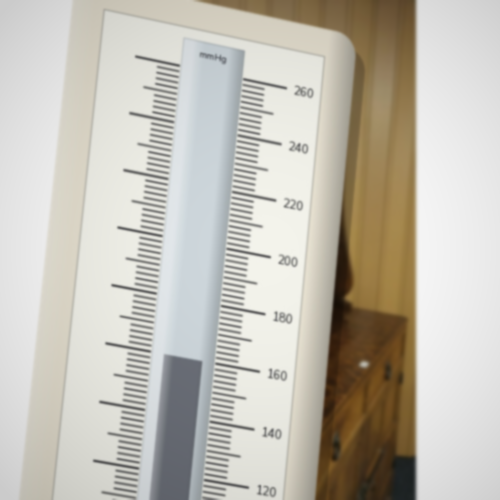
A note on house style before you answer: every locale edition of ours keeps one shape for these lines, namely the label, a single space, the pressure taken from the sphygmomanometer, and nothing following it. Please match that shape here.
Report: 160 mmHg
